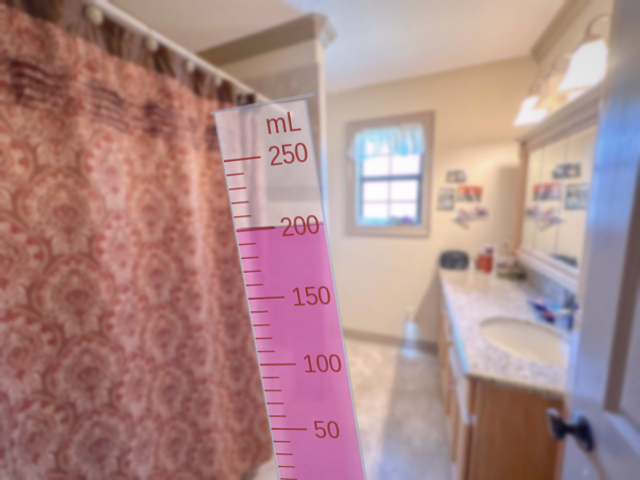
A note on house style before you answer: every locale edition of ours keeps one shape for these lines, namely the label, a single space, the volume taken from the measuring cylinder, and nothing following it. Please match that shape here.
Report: 200 mL
